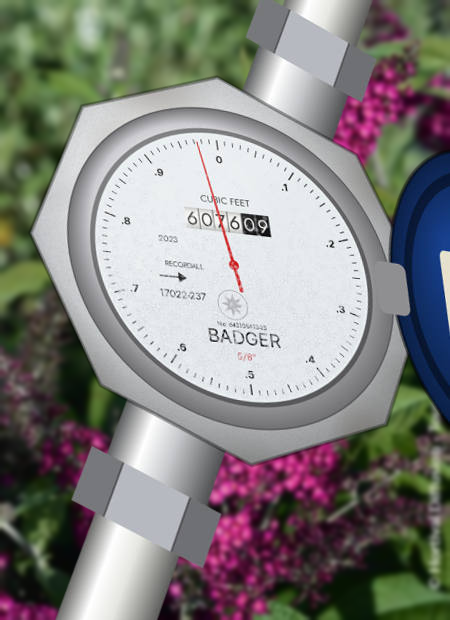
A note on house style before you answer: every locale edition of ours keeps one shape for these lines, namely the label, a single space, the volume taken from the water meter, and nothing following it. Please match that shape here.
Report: 607608.97 ft³
